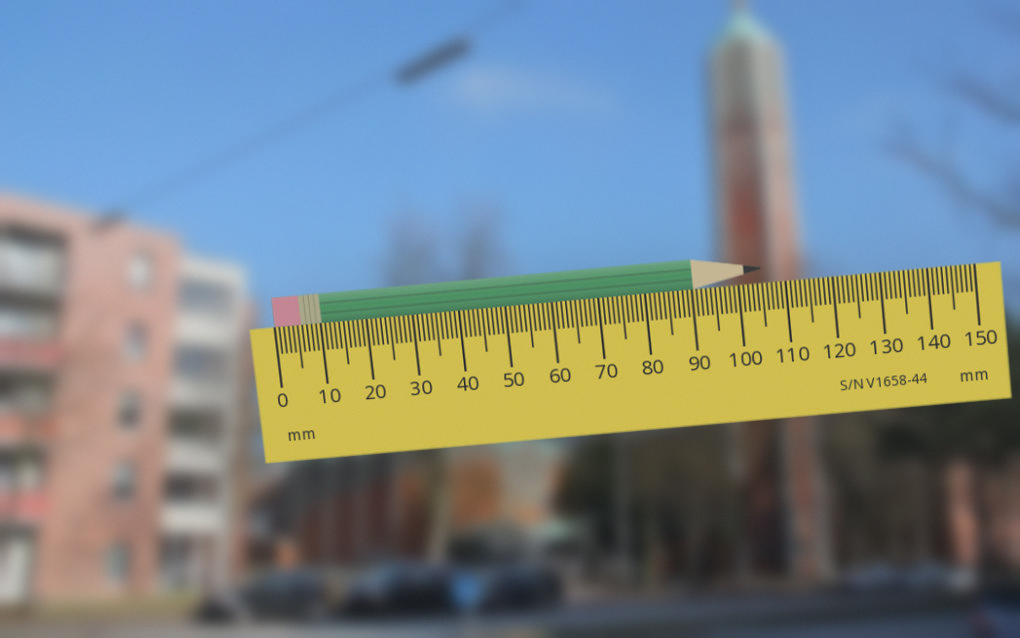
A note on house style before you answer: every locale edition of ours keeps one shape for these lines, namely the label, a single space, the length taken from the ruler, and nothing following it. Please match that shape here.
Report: 105 mm
